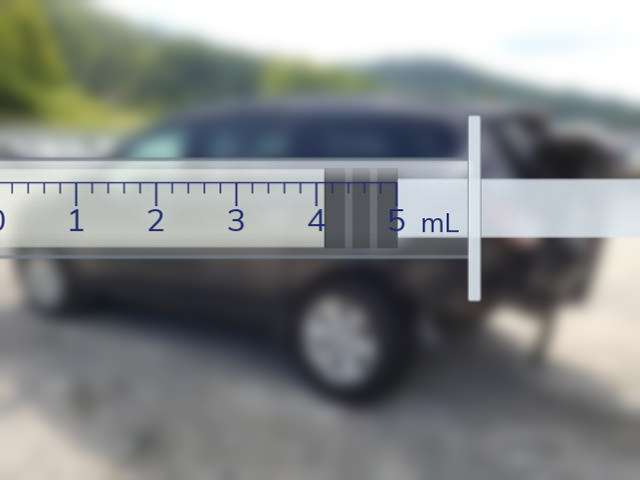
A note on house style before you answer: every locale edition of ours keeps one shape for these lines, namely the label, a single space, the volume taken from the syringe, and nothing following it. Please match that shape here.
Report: 4.1 mL
